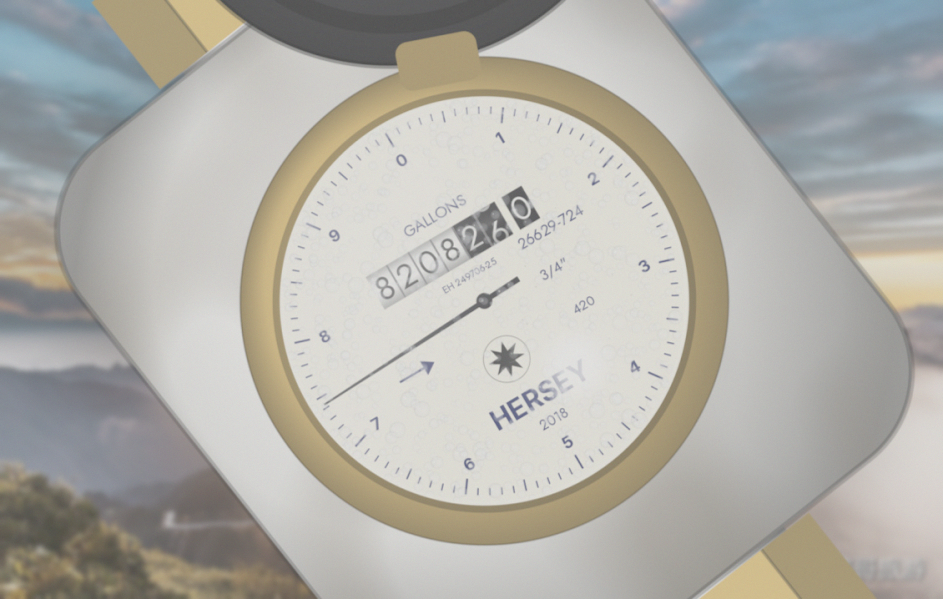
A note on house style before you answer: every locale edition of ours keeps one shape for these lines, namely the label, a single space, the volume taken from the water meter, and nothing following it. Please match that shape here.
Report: 8208257.4 gal
